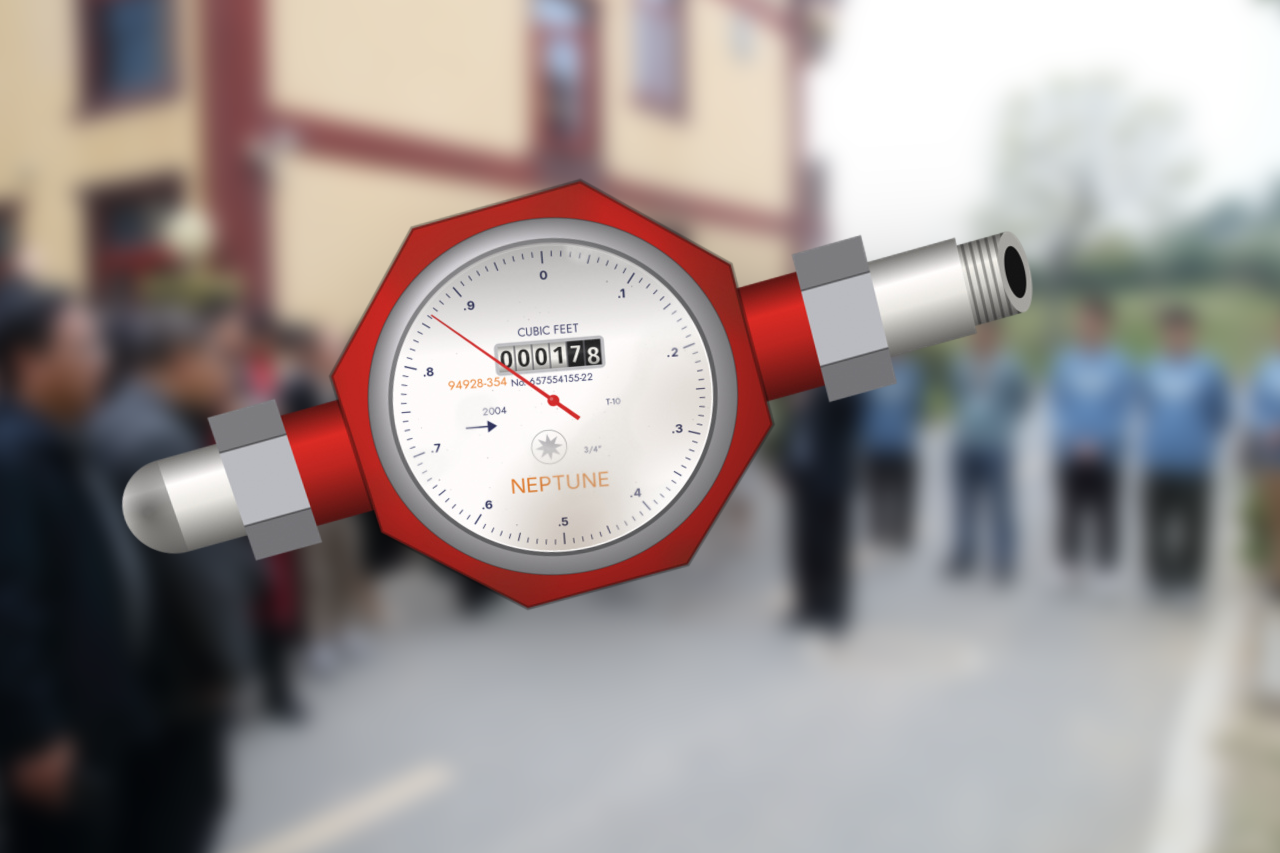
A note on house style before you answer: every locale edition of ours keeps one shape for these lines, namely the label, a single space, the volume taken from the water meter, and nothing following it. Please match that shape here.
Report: 177.86 ft³
